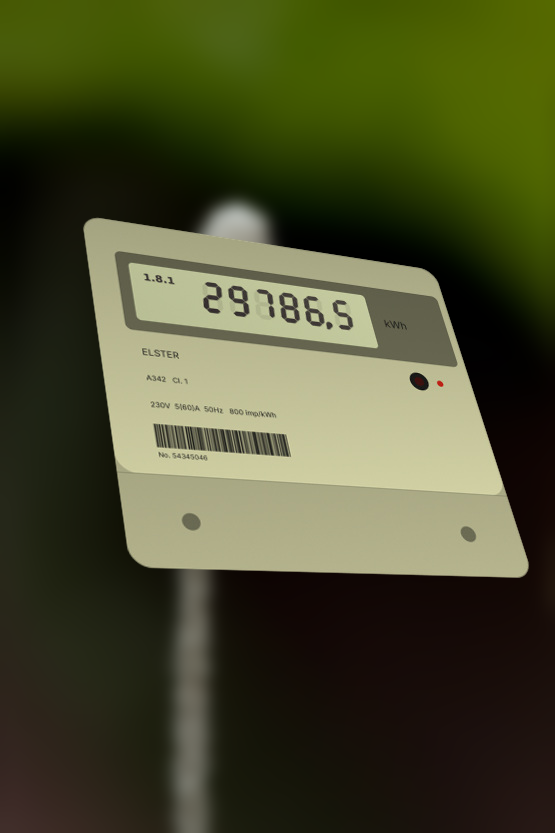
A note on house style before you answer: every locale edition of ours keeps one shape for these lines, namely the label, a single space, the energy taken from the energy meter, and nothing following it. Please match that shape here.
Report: 29786.5 kWh
